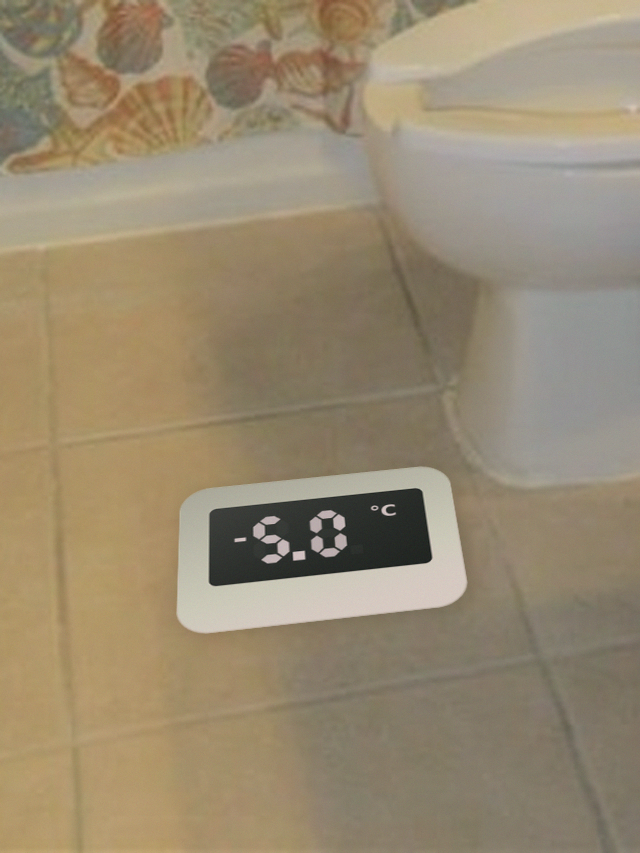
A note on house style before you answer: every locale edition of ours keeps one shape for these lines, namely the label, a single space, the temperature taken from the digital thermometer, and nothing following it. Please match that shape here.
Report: -5.0 °C
